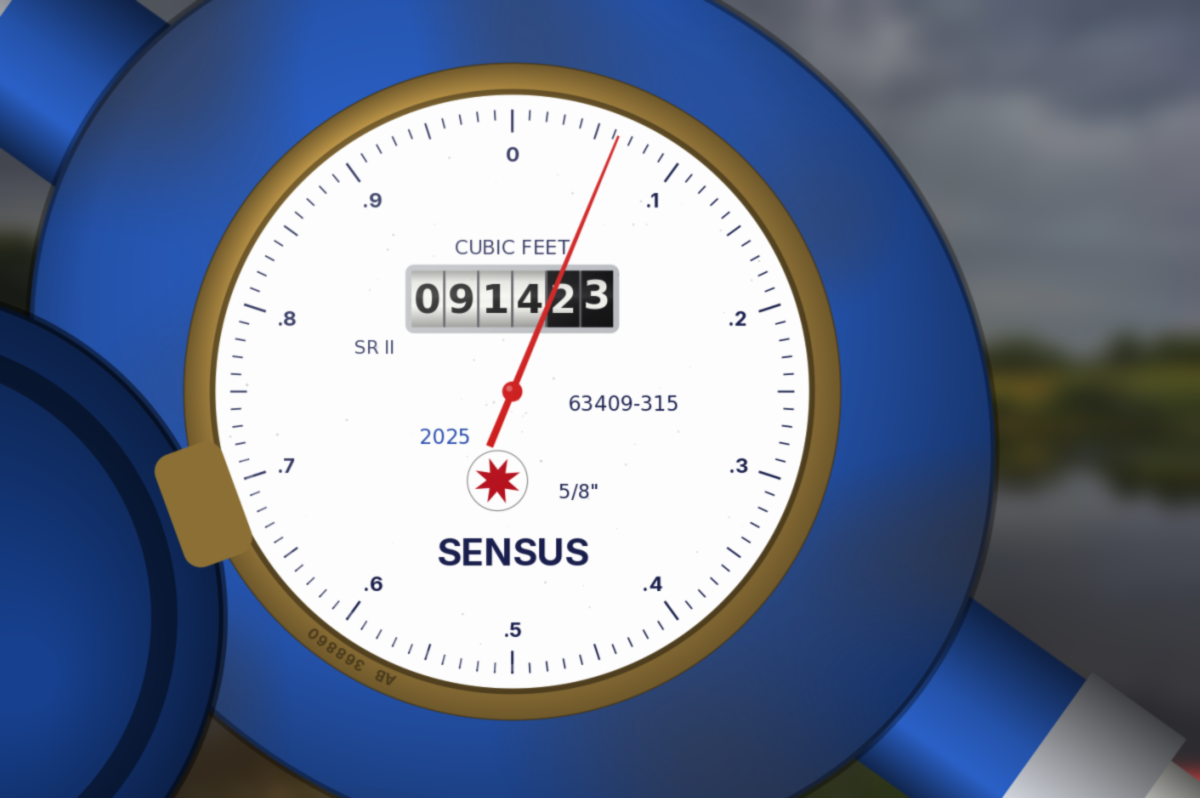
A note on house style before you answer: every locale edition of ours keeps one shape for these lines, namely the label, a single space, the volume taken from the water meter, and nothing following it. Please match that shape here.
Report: 91423.06 ft³
